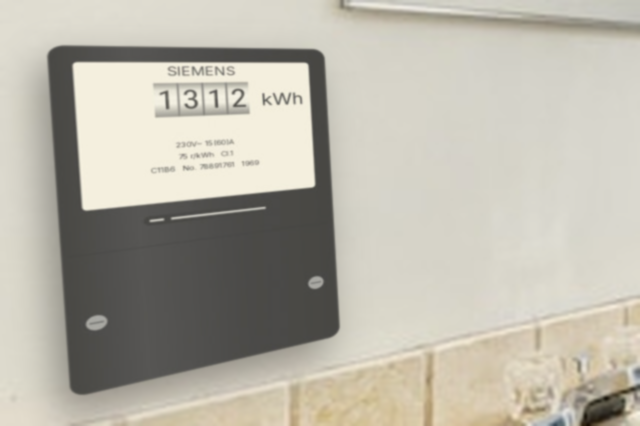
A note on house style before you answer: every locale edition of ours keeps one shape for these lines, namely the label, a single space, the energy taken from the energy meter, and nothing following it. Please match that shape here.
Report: 1312 kWh
